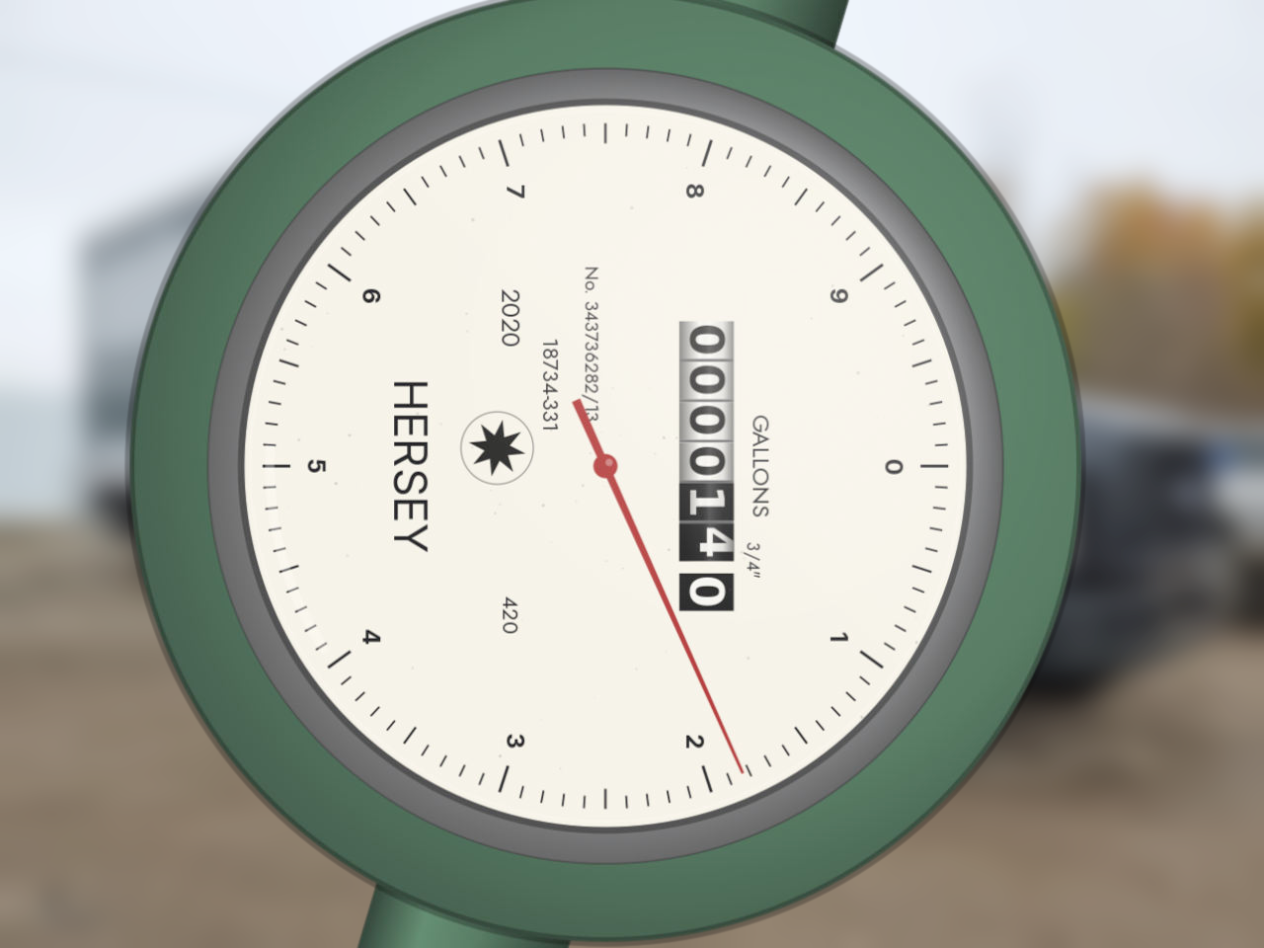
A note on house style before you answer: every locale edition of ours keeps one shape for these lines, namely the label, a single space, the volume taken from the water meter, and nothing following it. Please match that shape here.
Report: 141.8 gal
